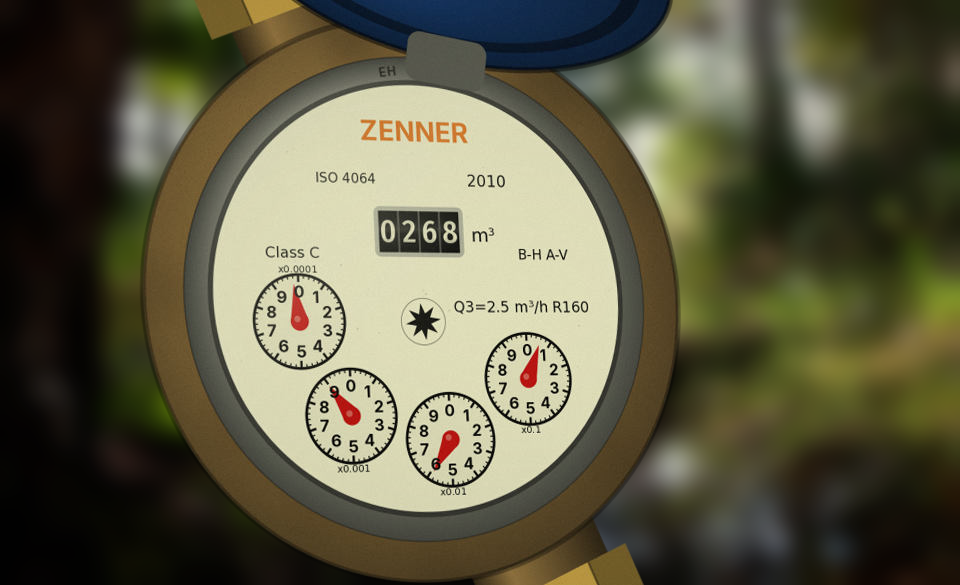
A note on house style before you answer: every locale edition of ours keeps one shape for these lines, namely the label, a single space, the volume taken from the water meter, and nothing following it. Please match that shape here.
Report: 268.0589 m³
